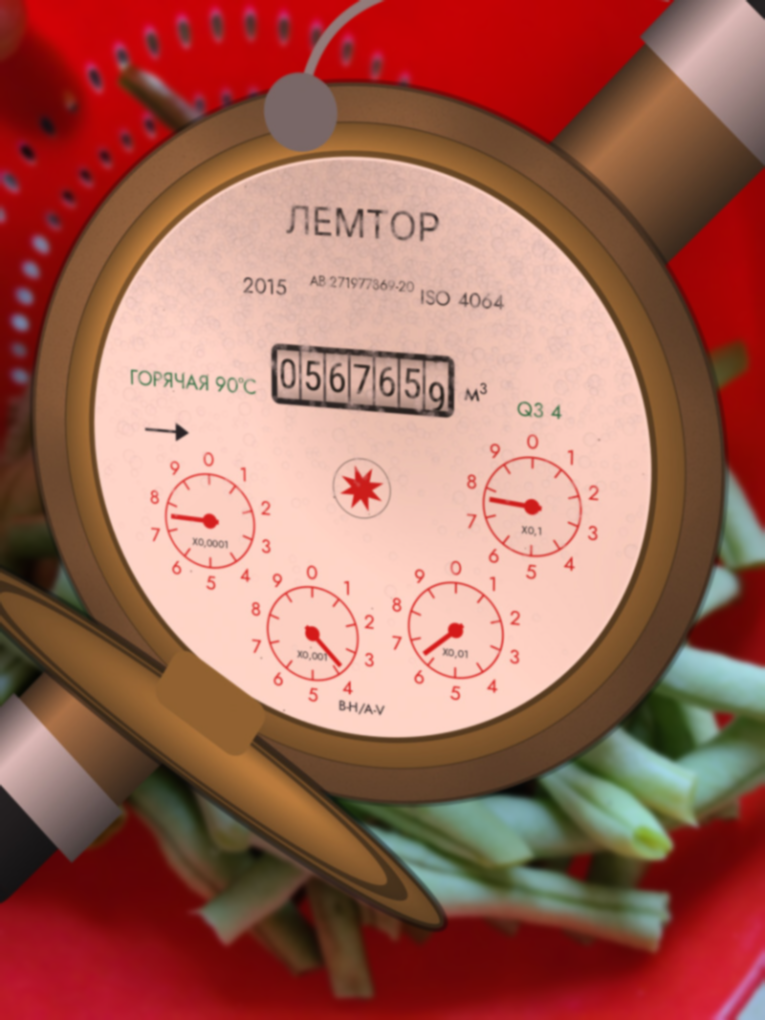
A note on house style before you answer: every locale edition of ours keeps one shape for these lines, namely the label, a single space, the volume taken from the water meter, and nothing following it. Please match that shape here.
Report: 567658.7637 m³
